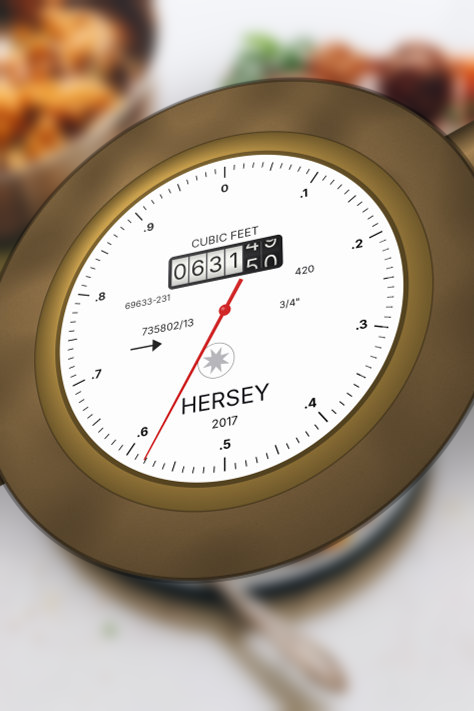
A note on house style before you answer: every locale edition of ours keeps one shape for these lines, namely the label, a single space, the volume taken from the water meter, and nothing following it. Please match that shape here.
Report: 63149.58 ft³
